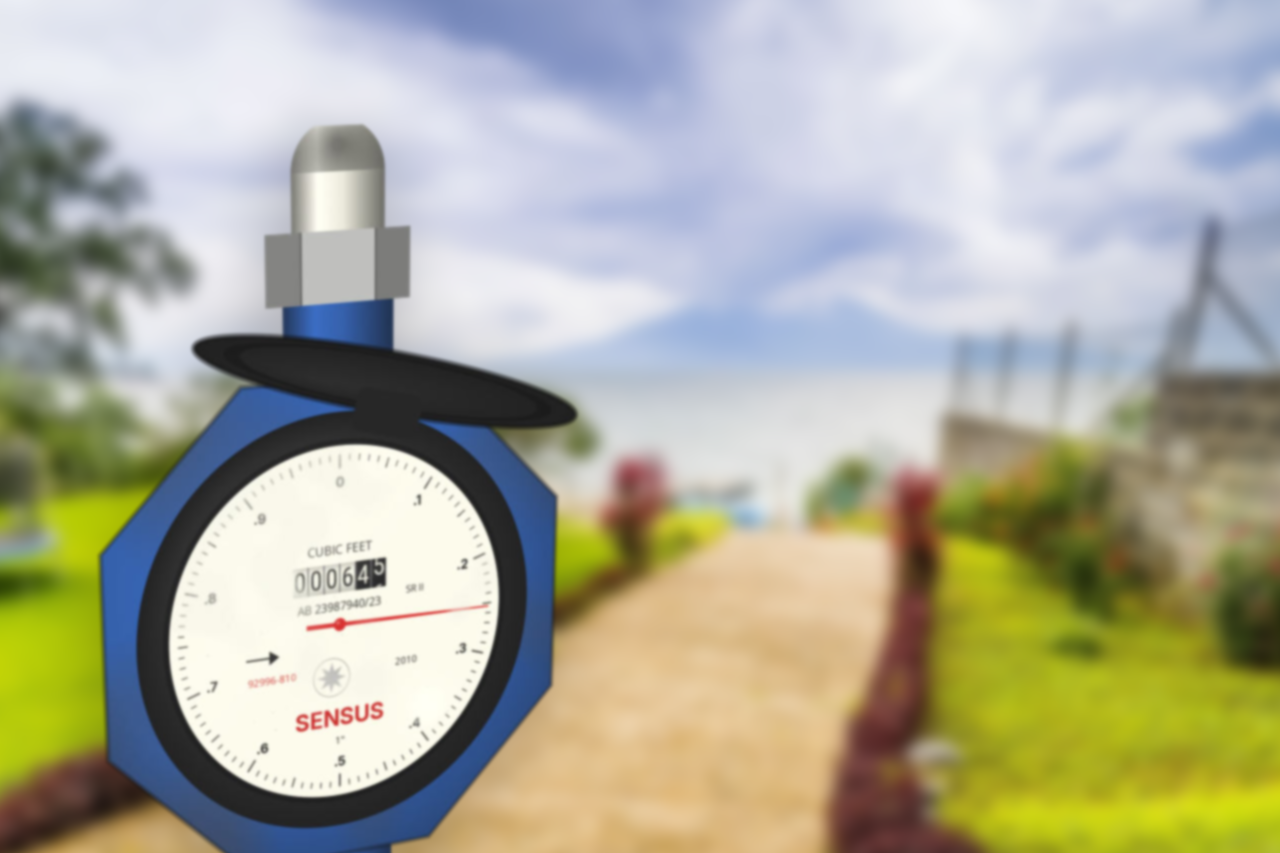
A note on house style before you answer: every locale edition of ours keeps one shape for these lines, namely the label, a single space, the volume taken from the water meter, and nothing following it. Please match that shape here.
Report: 645.25 ft³
